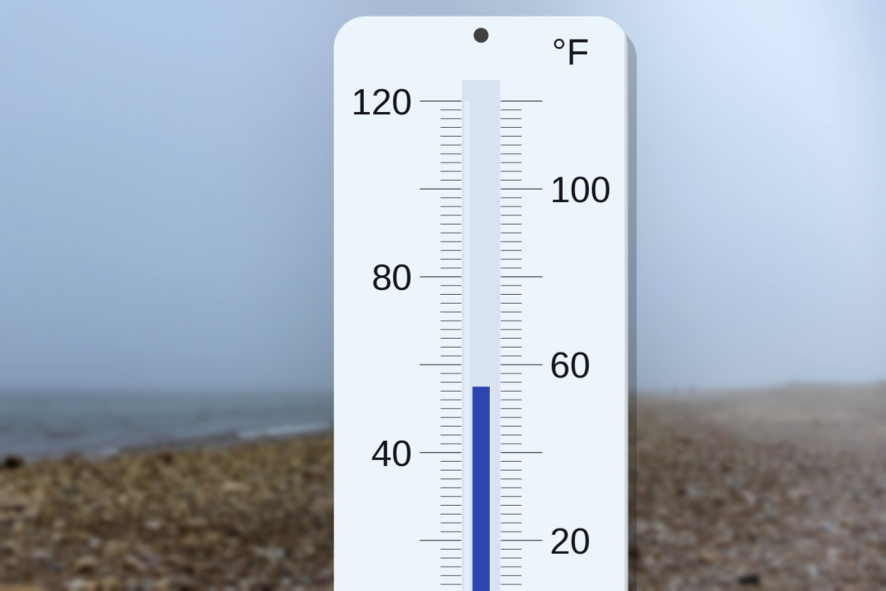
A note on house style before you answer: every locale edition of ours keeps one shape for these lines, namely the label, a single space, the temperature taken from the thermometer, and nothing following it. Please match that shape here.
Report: 55 °F
